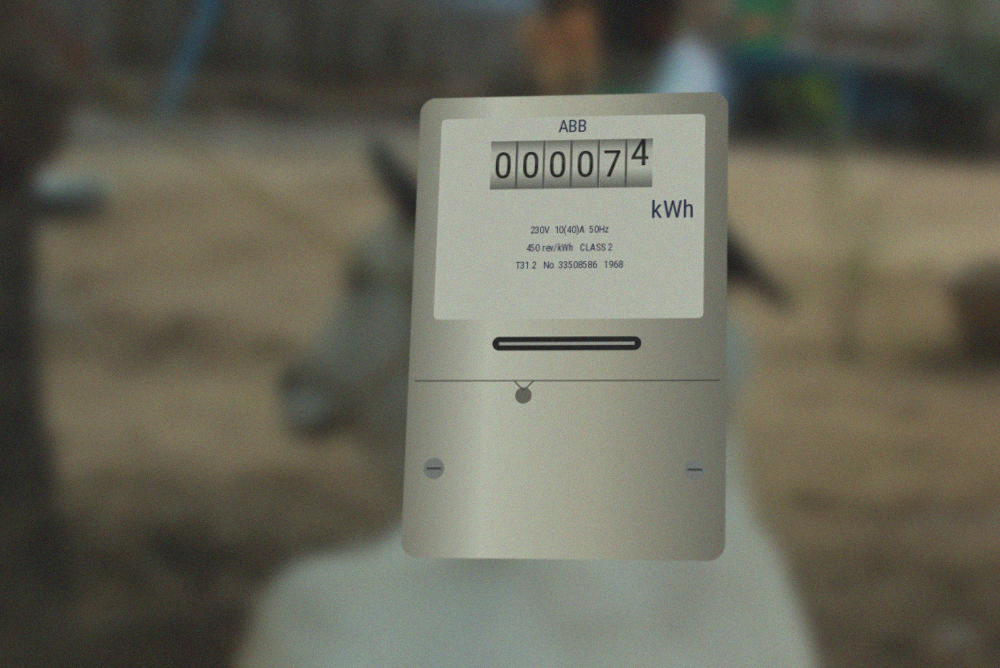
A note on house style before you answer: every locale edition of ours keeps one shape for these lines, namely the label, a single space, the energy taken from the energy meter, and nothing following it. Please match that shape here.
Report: 74 kWh
